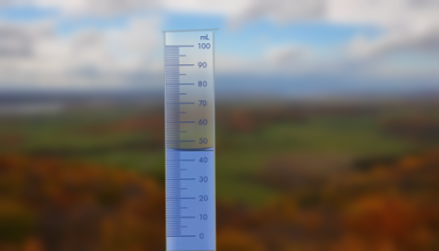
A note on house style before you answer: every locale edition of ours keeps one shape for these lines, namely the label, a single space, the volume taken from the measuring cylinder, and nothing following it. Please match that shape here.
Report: 45 mL
